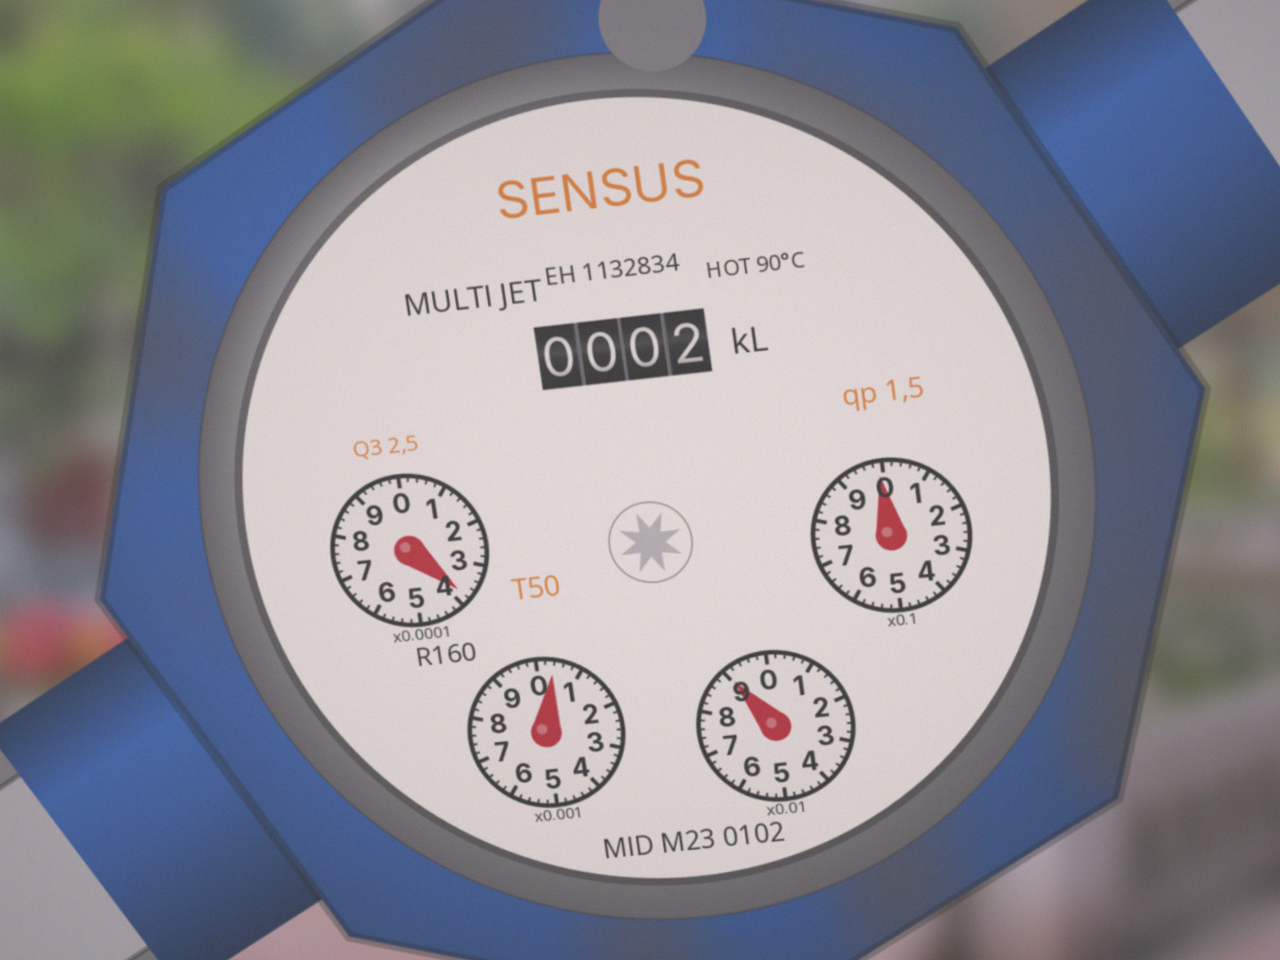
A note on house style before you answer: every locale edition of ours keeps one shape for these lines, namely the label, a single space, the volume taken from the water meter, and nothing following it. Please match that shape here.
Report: 1.9903 kL
